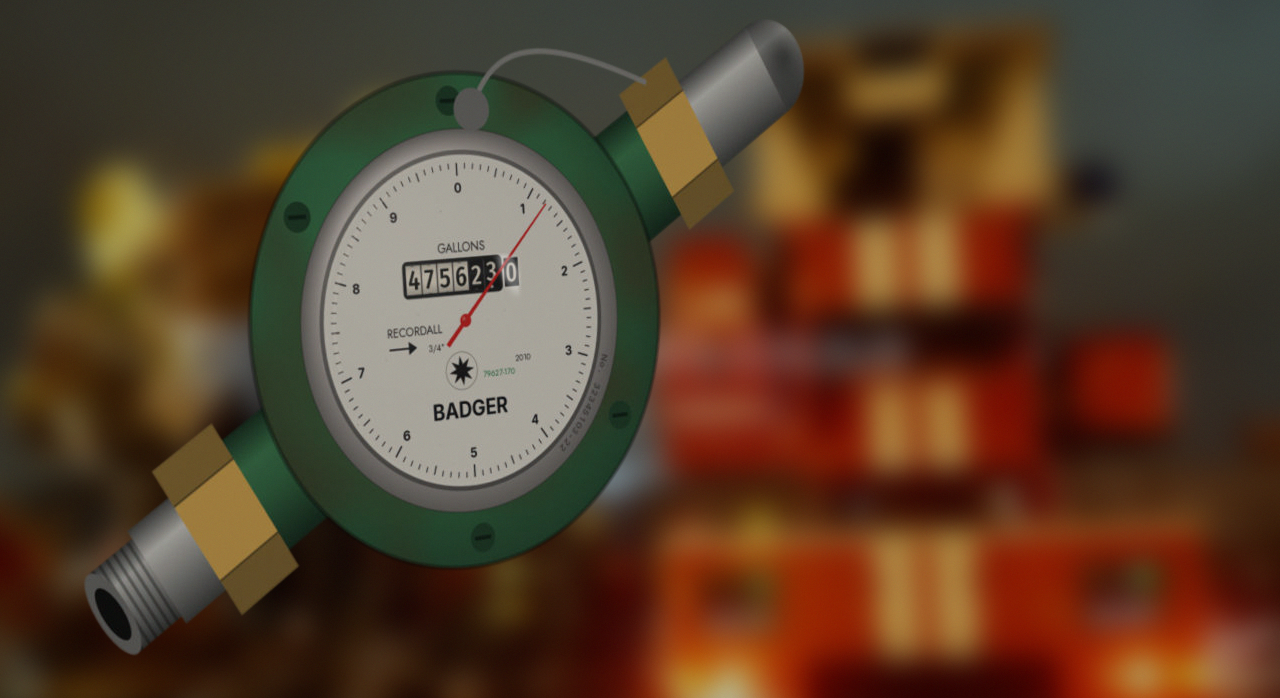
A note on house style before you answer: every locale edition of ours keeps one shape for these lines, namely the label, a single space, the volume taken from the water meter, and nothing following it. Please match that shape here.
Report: 4756231.2 gal
